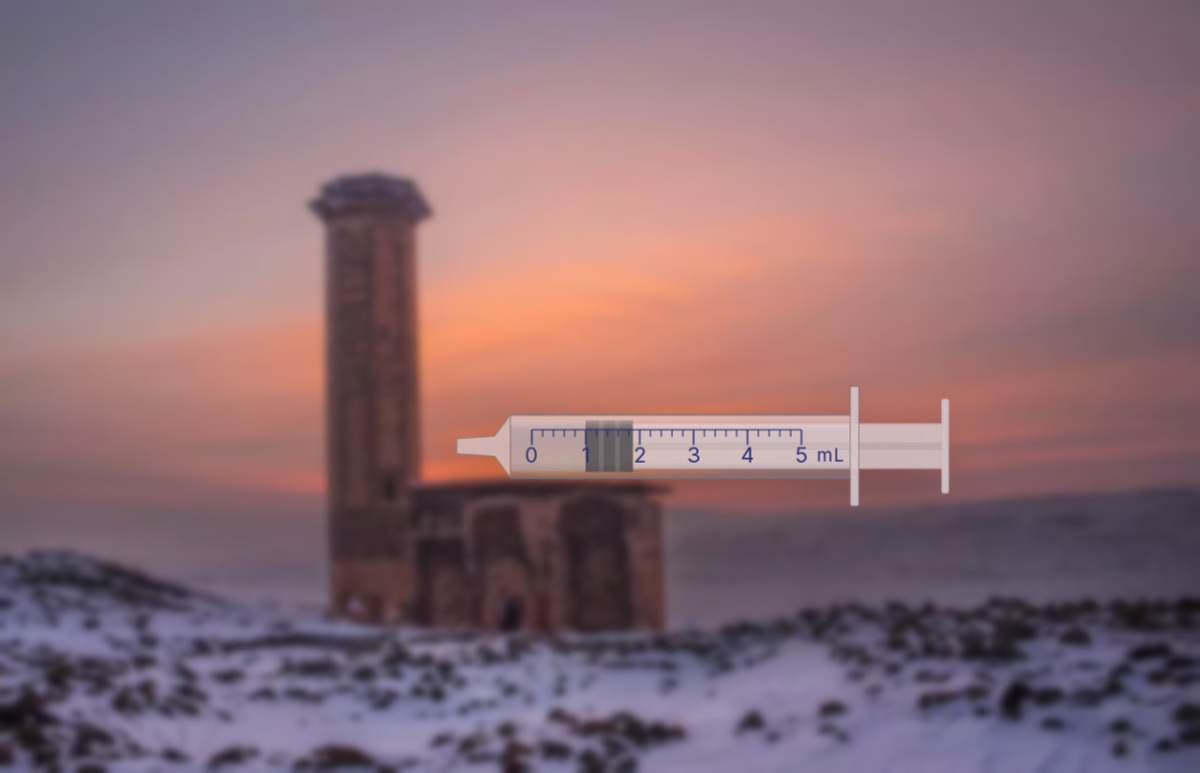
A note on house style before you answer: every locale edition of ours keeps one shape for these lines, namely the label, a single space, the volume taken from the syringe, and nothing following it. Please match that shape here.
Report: 1 mL
